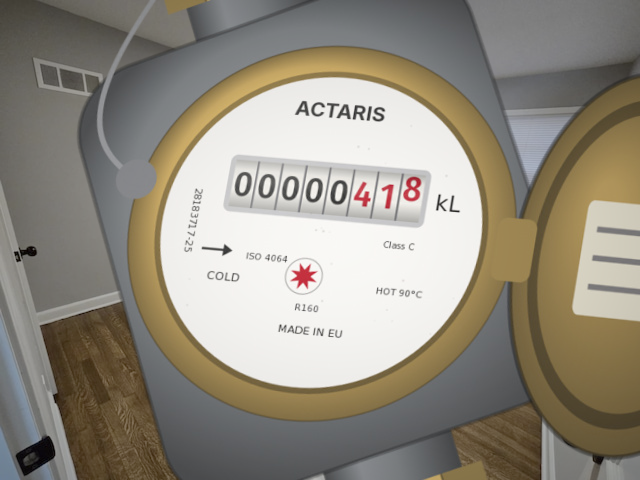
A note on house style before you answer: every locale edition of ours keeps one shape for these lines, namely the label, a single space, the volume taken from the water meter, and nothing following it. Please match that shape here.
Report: 0.418 kL
